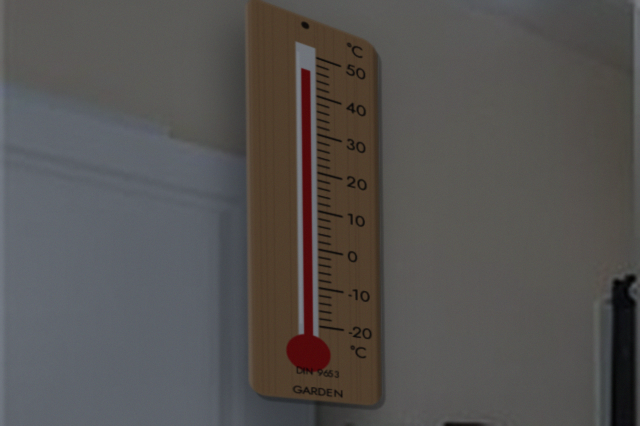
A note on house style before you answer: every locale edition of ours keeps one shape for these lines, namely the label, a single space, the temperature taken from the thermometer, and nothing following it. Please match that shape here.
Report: 46 °C
